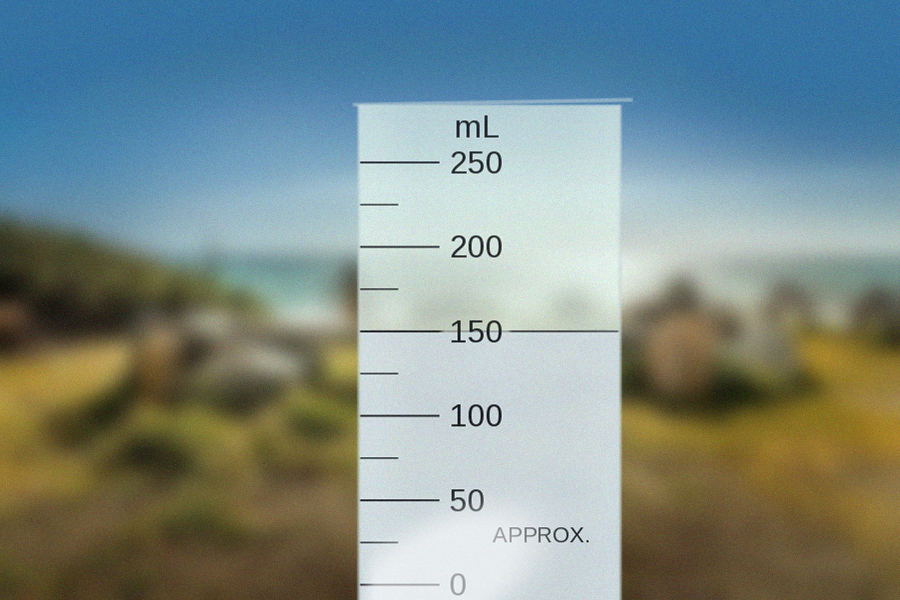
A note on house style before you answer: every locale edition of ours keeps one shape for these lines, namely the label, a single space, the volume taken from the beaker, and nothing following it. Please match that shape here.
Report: 150 mL
